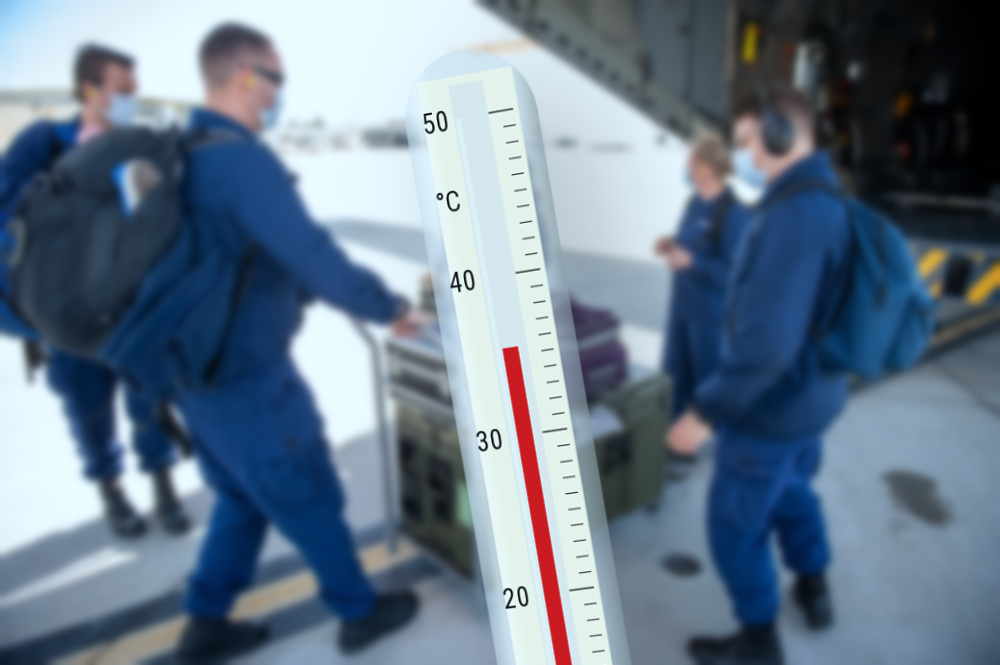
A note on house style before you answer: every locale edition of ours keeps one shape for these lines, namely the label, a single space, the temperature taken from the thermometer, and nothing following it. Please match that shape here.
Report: 35.5 °C
